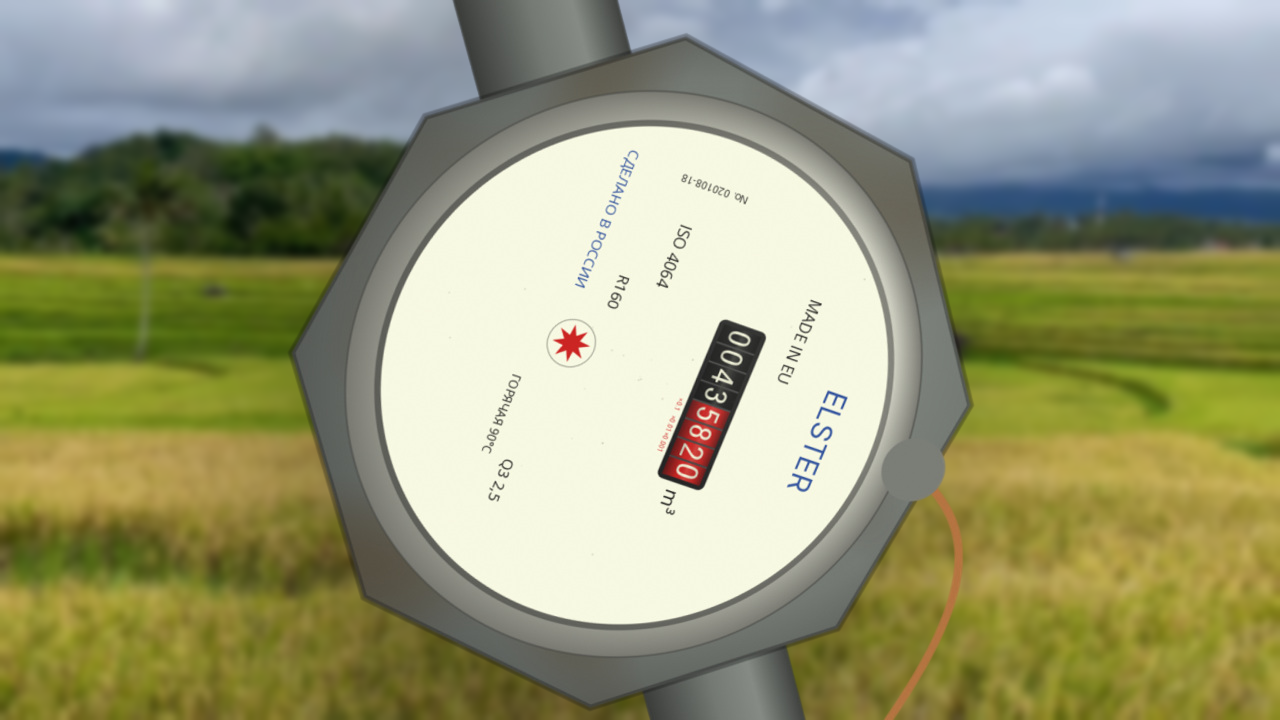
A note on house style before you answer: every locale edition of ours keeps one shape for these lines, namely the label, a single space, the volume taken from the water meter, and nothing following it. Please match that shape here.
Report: 43.5820 m³
